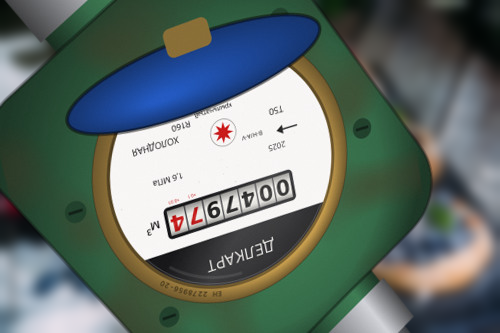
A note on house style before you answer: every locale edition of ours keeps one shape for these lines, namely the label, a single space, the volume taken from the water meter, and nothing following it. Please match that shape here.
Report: 479.74 m³
